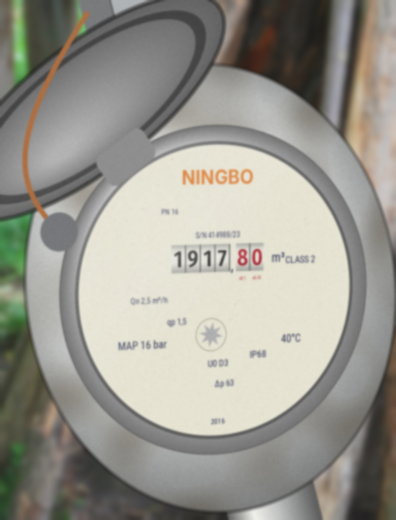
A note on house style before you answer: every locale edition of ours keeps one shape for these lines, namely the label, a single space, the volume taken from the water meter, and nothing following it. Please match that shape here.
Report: 1917.80 m³
